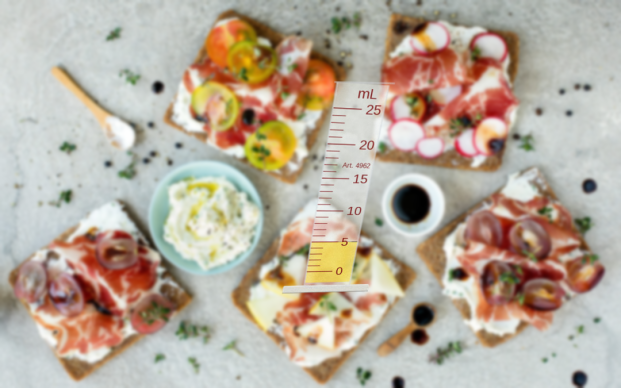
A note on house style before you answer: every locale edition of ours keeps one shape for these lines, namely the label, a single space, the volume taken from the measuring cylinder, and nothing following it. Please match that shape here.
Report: 5 mL
